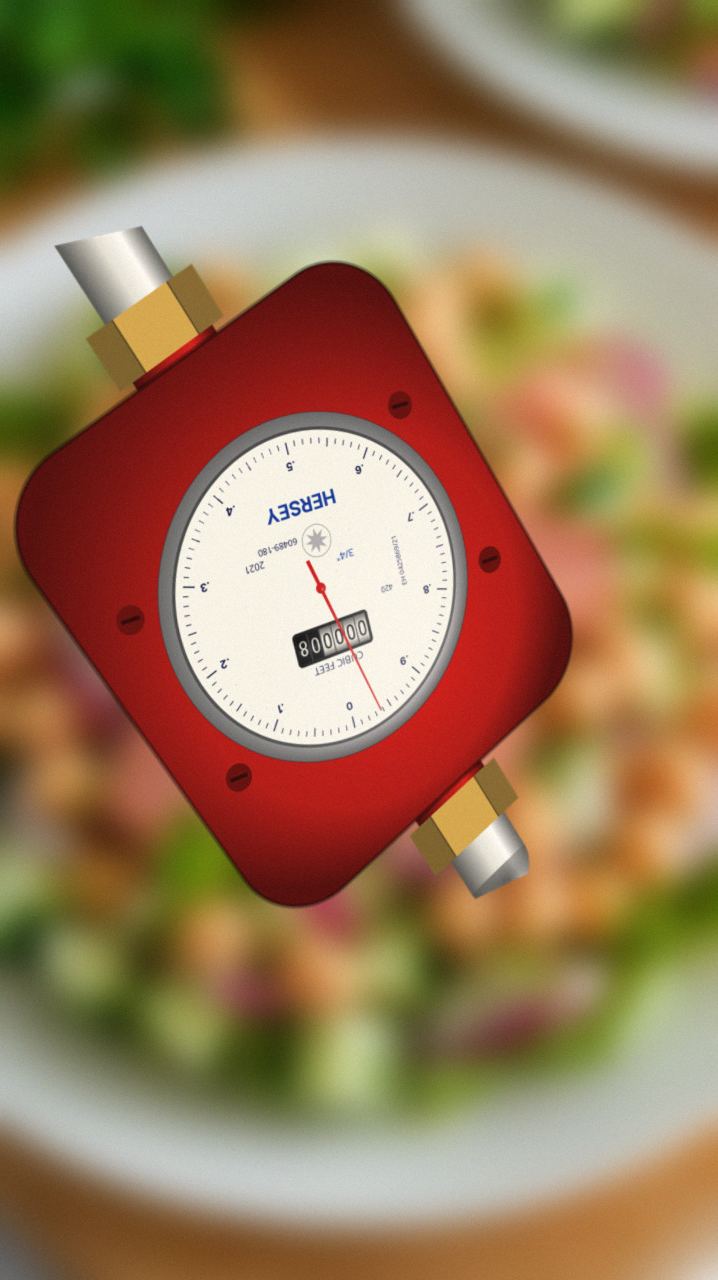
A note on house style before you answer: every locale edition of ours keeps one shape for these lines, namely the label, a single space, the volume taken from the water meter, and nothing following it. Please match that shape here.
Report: 7.96 ft³
